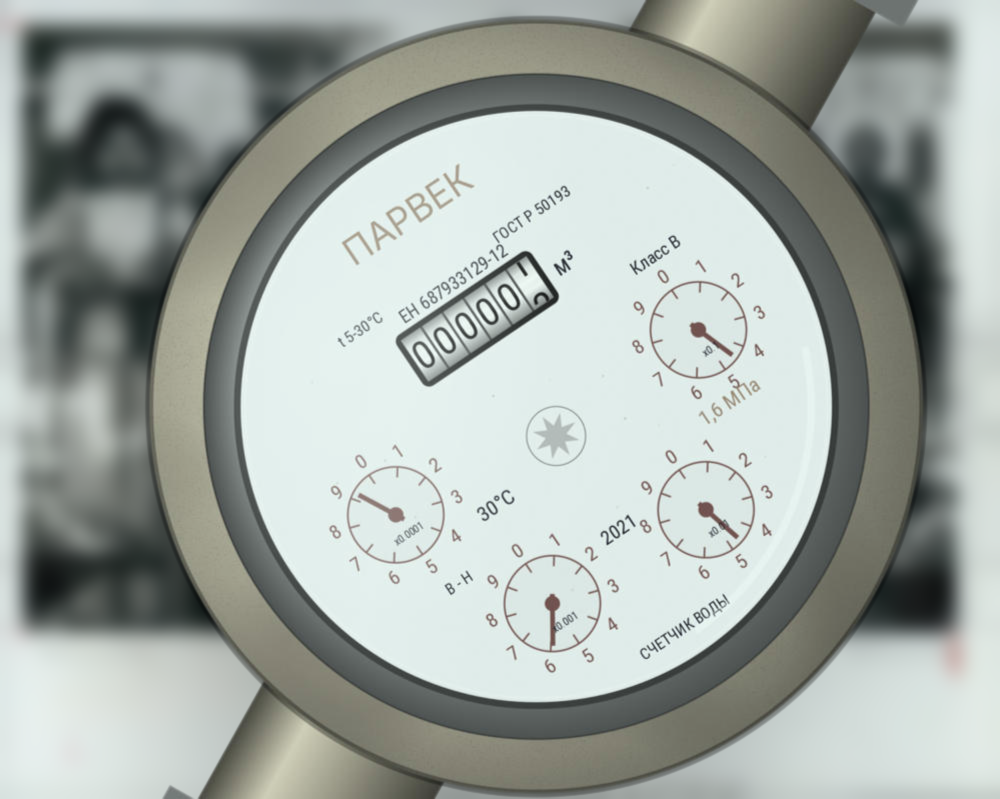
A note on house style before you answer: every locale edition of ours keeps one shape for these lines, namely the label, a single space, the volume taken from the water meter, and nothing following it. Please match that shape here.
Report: 1.4459 m³
